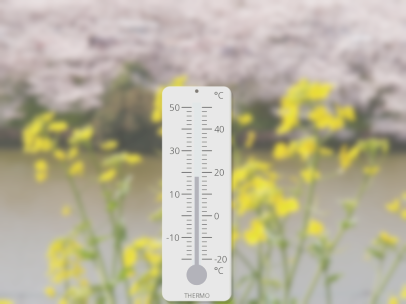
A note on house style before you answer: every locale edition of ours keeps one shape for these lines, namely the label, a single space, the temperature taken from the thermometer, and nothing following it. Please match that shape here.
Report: 18 °C
